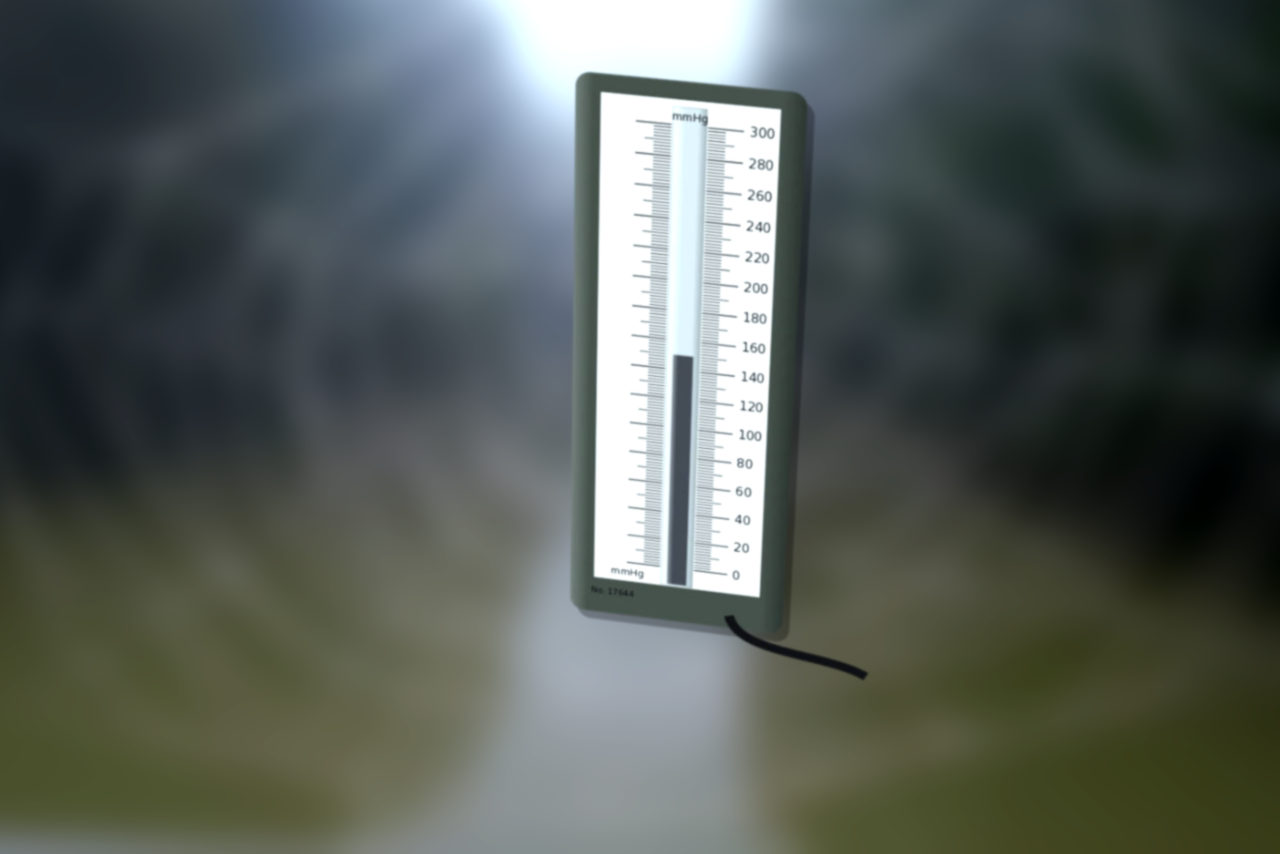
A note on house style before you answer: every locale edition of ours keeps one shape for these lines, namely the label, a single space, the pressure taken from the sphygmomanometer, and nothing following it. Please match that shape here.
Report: 150 mmHg
